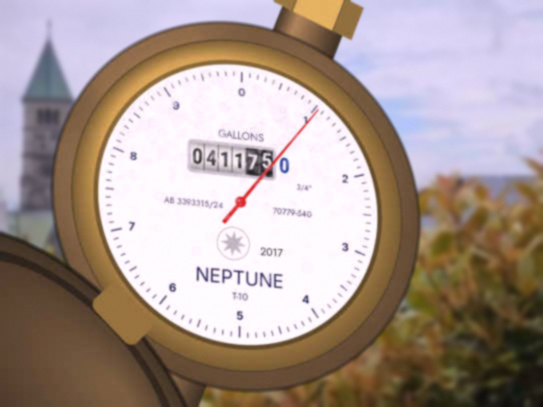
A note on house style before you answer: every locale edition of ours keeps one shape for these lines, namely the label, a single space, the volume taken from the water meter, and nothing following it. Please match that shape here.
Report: 411751.0 gal
